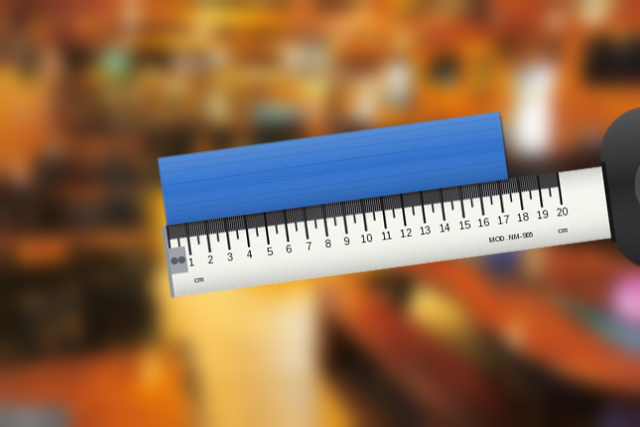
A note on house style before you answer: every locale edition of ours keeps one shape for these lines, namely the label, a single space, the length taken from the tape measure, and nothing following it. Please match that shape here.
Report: 17.5 cm
